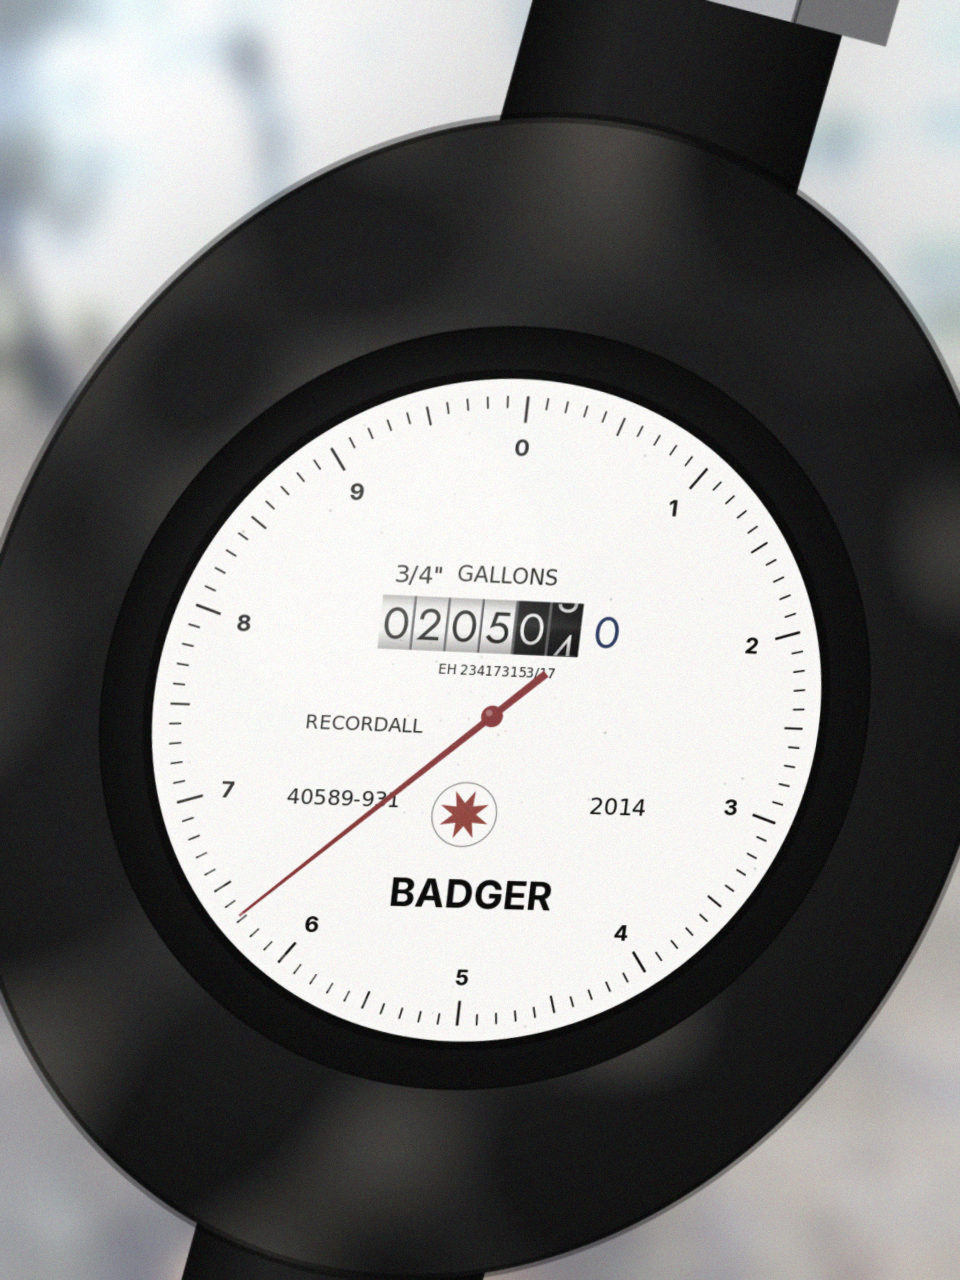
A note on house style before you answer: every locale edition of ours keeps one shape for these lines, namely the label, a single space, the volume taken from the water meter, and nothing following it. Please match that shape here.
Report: 205036.3 gal
